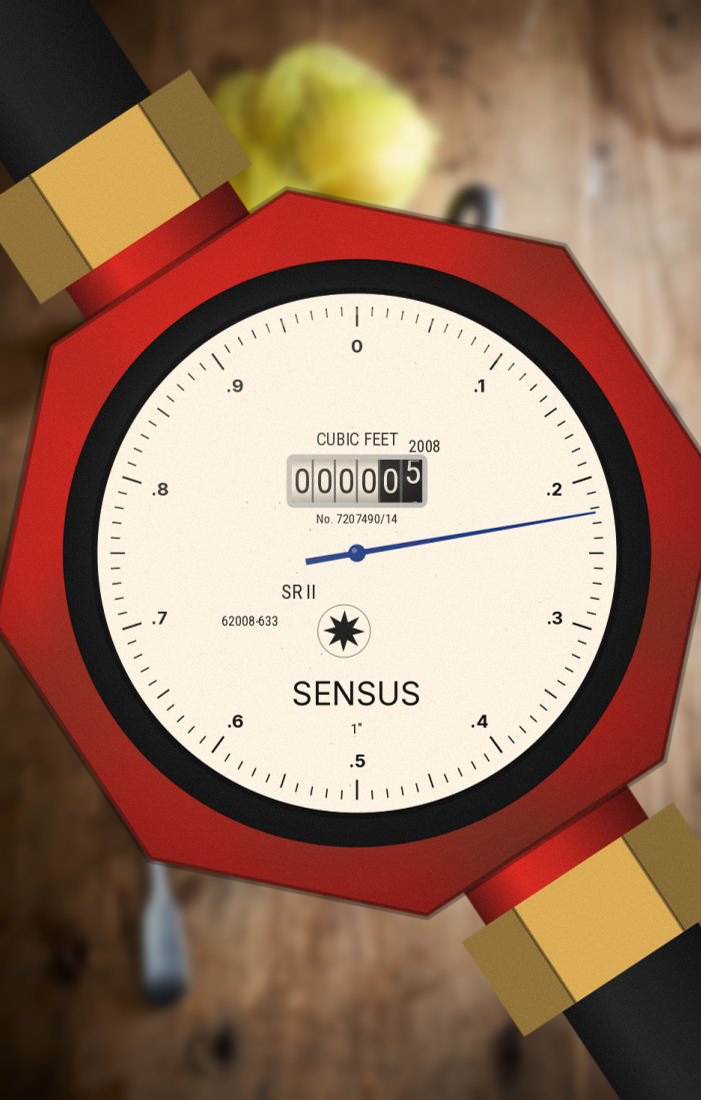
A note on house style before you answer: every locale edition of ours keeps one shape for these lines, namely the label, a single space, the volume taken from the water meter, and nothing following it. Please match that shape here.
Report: 5.22 ft³
